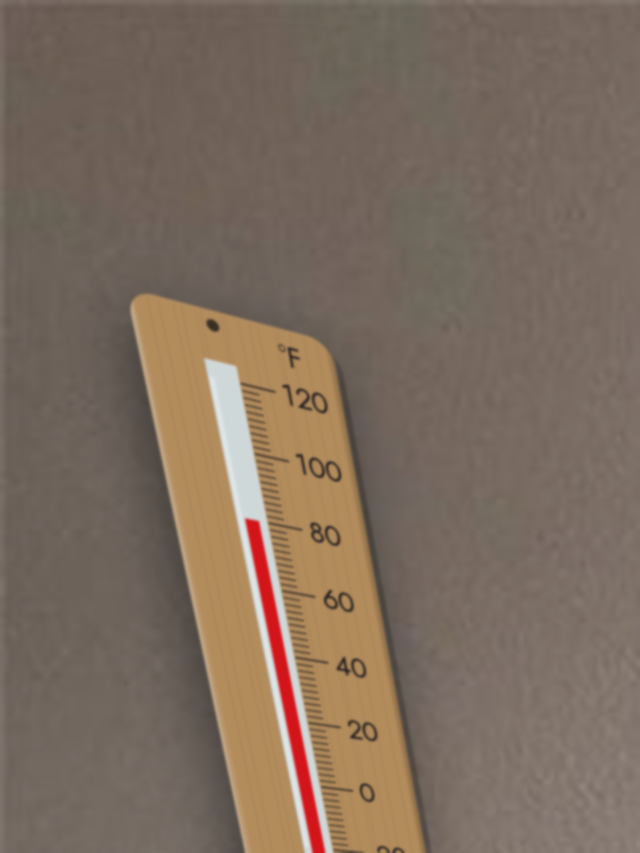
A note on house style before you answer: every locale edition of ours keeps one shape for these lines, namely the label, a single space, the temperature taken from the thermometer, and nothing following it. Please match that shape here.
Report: 80 °F
